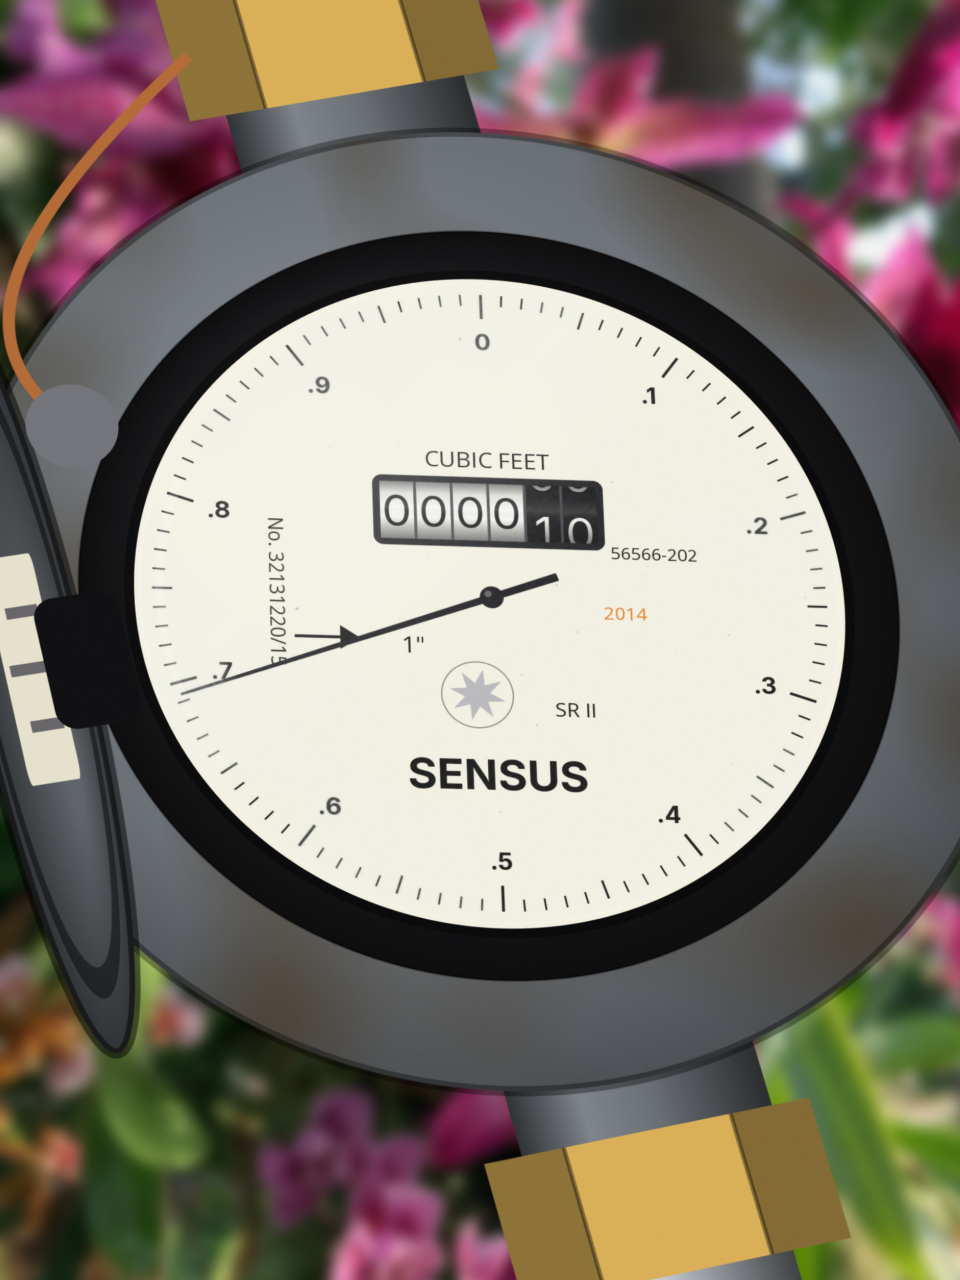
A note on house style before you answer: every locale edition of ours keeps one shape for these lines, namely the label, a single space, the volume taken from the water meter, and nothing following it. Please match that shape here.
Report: 9.69 ft³
